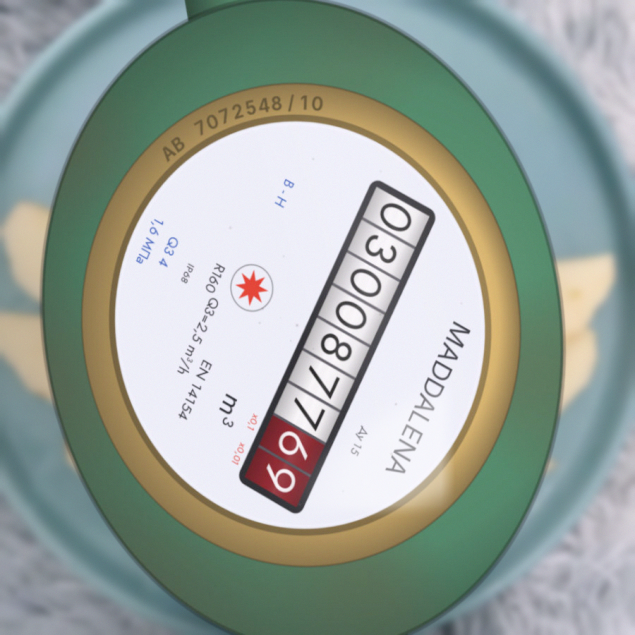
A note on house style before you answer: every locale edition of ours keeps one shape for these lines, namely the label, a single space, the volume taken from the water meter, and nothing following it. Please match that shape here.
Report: 300877.69 m³
